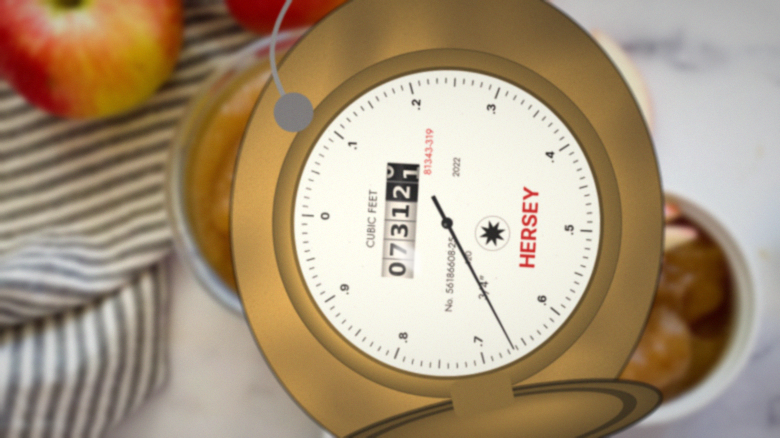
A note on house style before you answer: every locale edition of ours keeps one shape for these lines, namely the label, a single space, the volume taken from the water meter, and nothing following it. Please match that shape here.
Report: 73120.66 ft³
